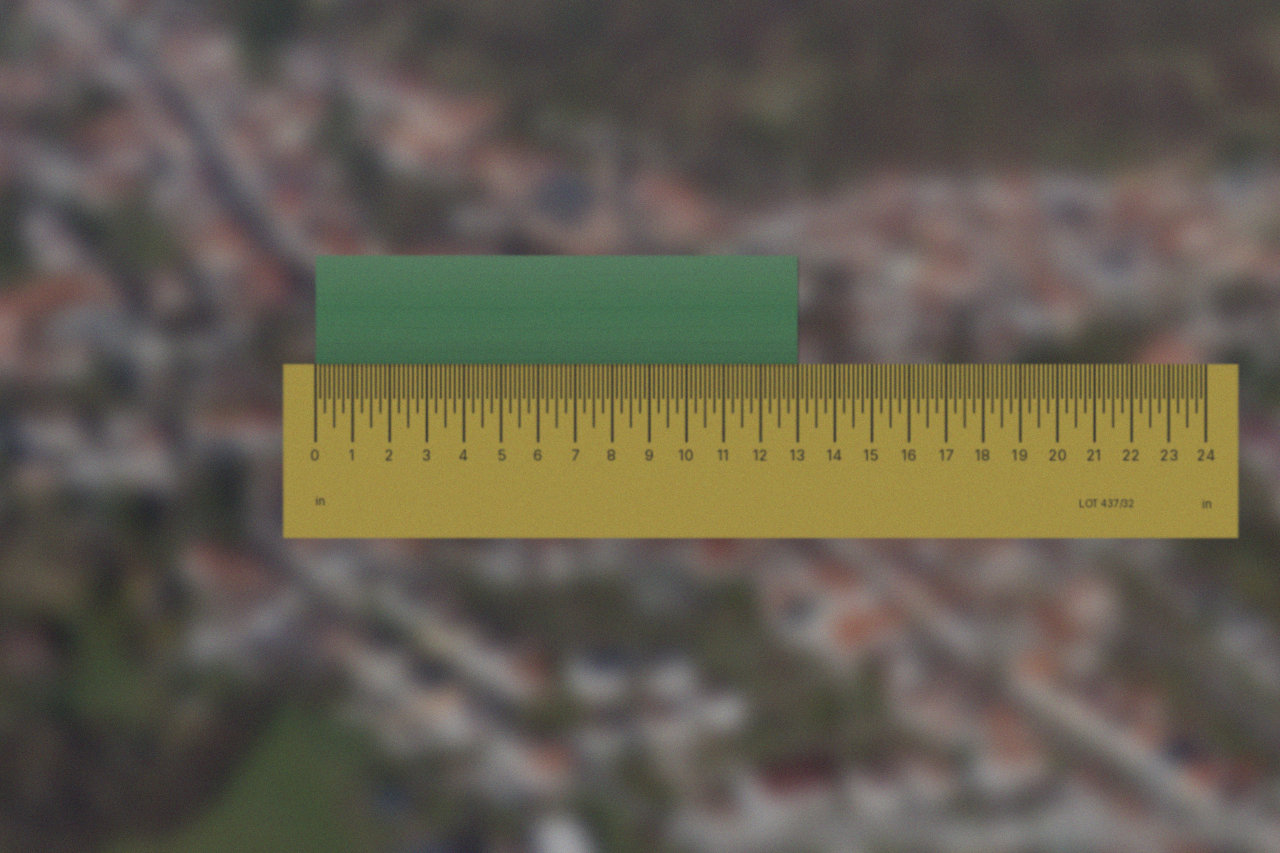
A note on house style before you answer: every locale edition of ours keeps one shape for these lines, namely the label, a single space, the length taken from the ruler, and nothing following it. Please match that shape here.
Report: 13 in
